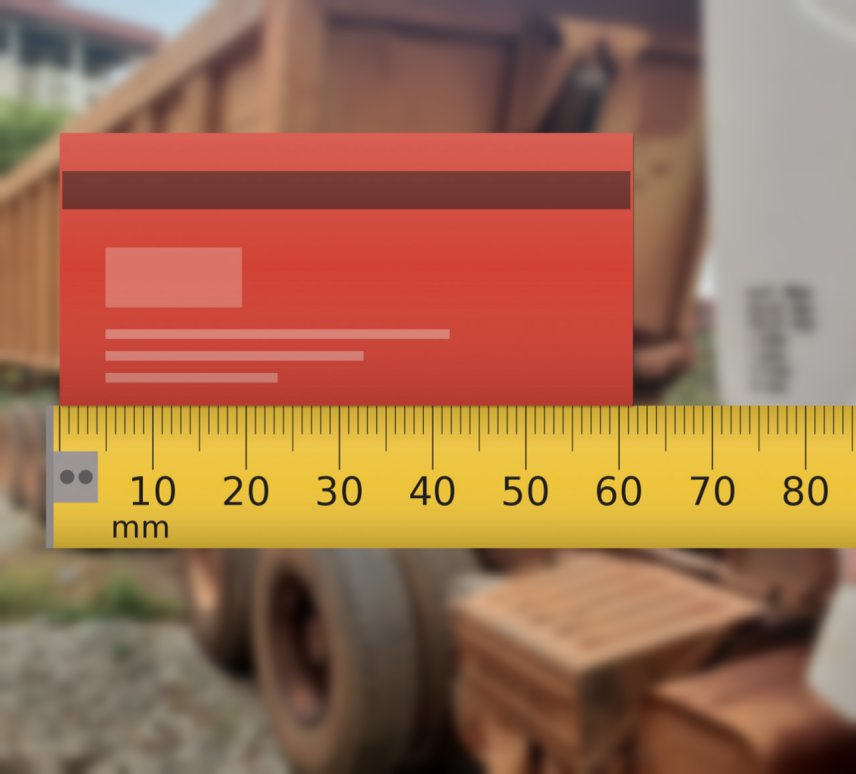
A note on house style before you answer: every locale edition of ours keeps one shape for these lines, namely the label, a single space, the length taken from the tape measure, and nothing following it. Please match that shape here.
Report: 61.5 mm
